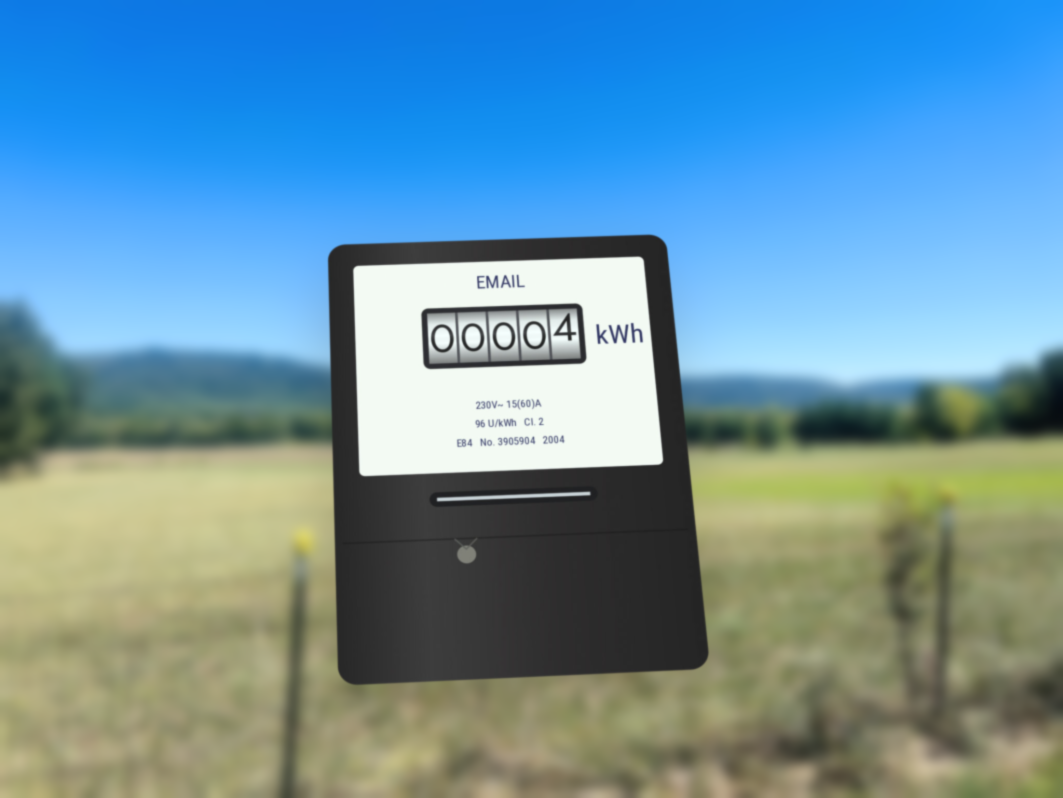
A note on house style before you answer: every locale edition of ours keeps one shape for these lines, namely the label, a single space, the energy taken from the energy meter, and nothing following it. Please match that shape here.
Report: 4 kWh
